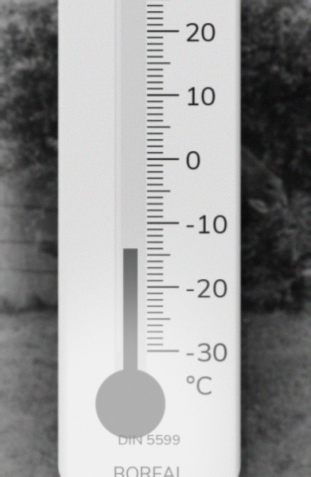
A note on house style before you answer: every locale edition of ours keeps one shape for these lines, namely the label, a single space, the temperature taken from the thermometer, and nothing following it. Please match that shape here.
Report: -14 °C
